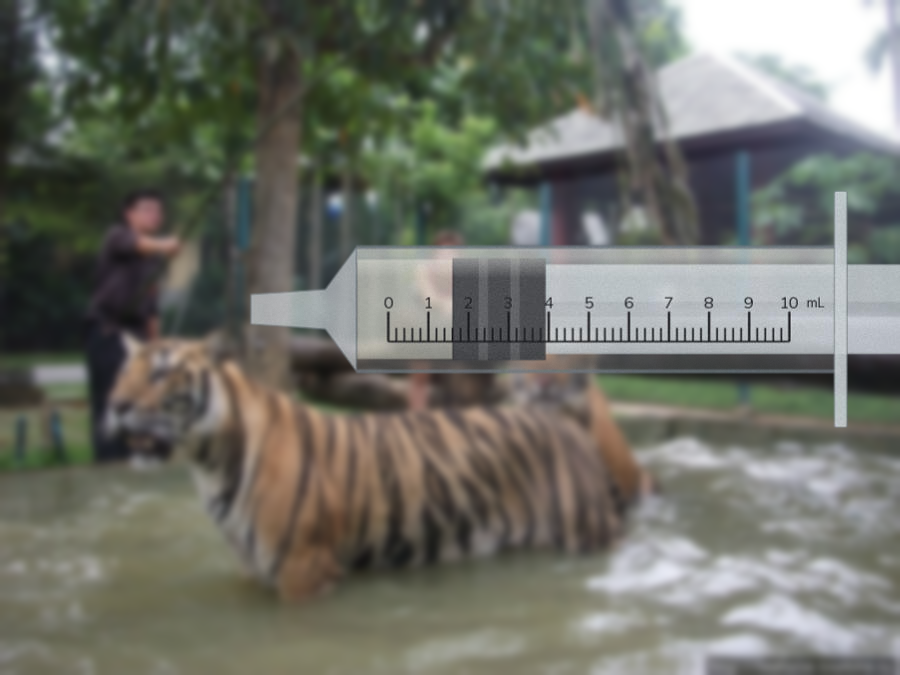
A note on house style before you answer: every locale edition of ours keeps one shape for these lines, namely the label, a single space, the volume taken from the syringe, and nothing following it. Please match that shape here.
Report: 1.6 mL
